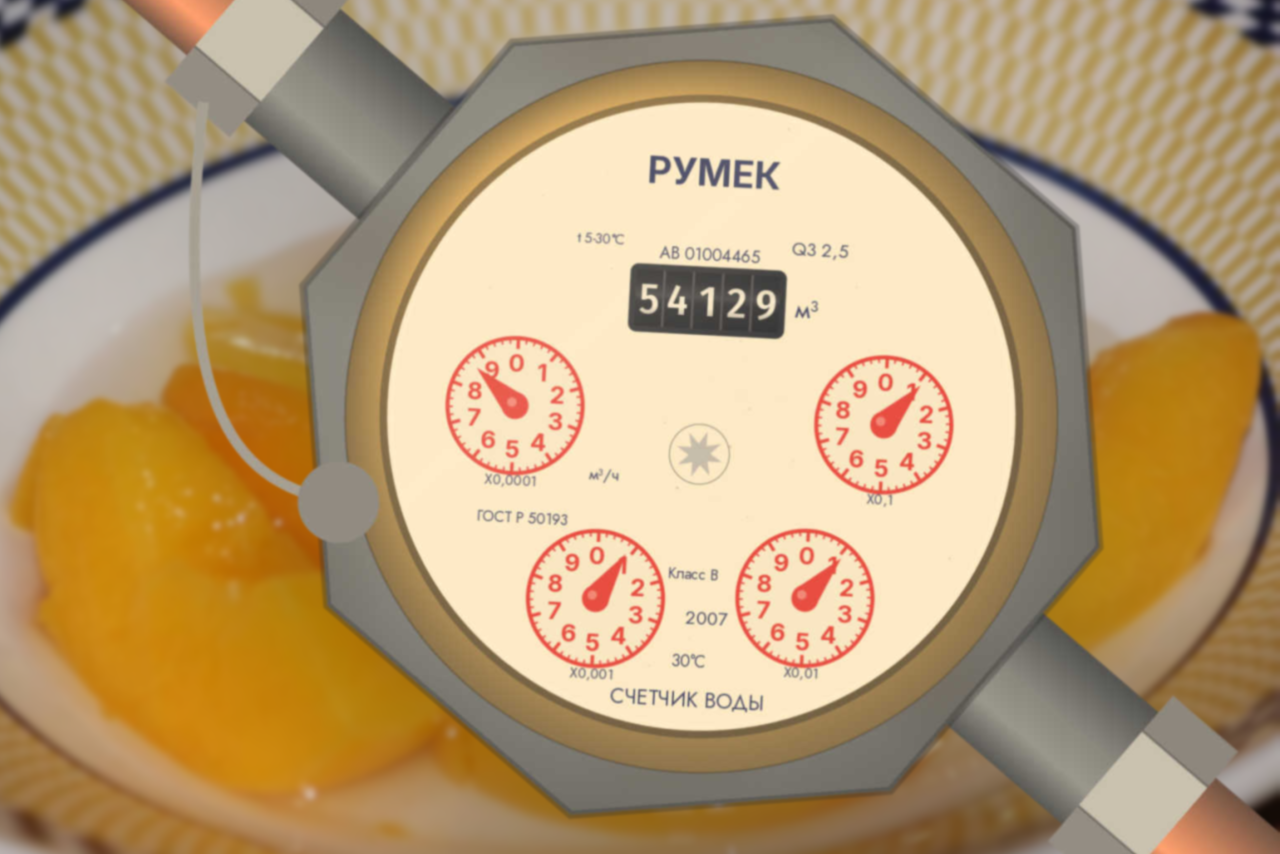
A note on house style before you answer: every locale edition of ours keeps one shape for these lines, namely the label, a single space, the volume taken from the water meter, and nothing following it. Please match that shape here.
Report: 54129.1108 m³
